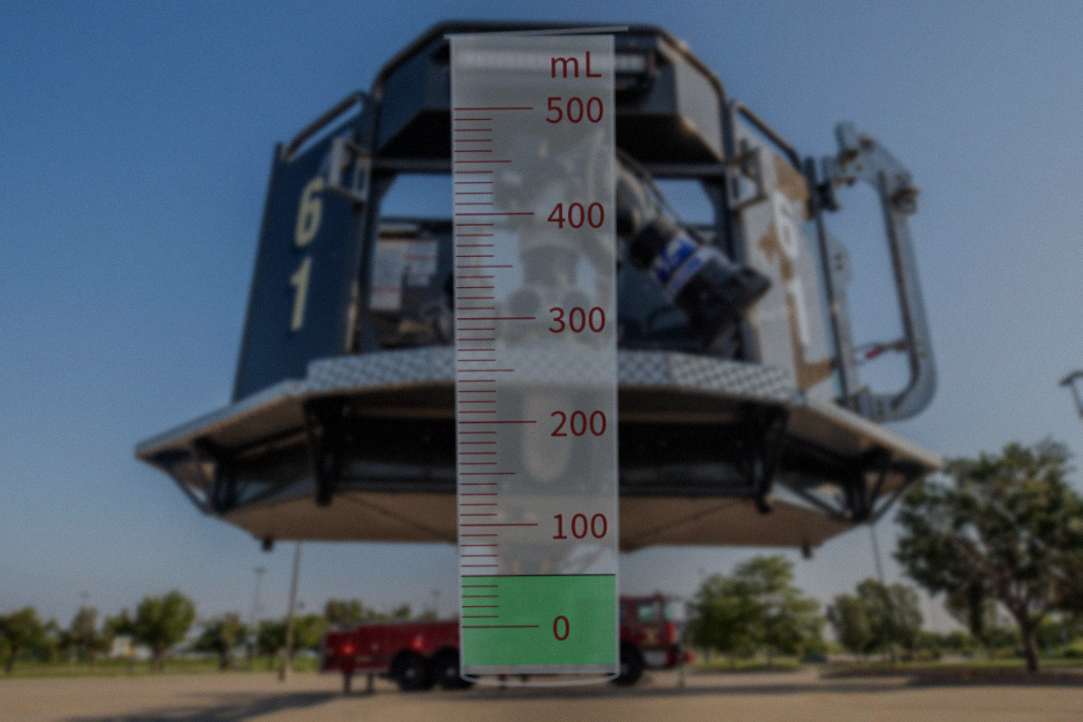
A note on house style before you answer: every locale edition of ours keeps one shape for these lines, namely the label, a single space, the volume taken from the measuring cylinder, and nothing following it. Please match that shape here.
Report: 50 mL
